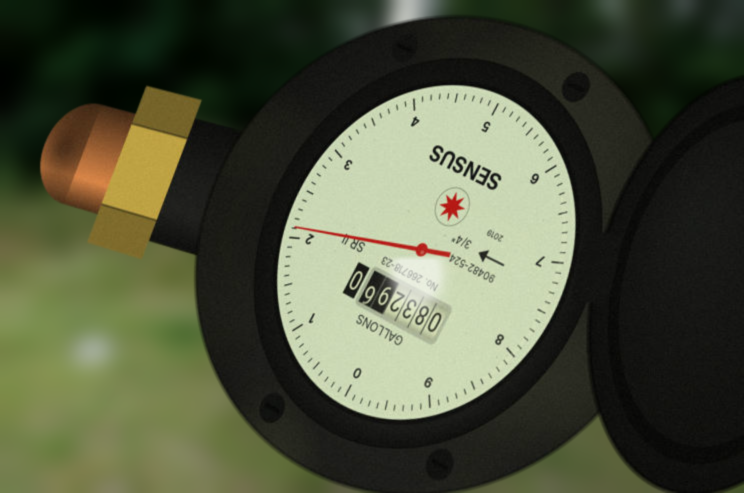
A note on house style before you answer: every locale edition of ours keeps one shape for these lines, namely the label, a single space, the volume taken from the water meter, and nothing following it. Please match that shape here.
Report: 832962.1 gal
